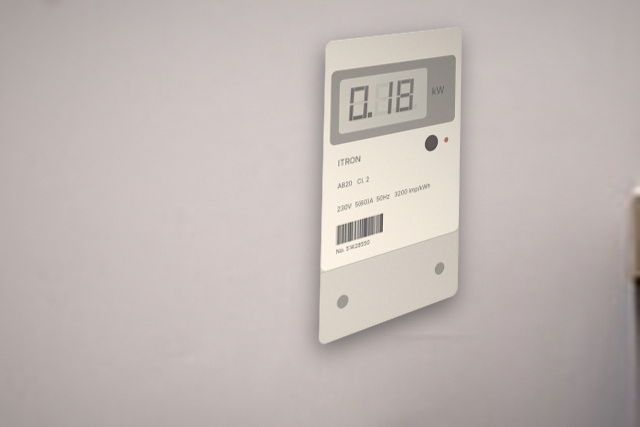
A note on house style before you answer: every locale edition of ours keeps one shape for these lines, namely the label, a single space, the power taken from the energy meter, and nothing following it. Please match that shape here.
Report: 0.18 kW
